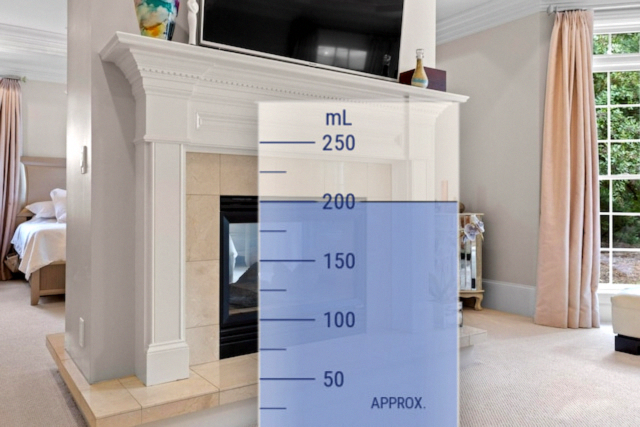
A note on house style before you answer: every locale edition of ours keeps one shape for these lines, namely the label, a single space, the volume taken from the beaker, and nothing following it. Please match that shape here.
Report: 200 mL
